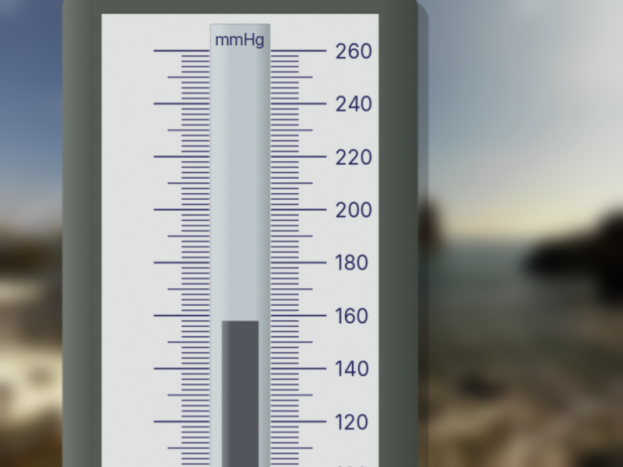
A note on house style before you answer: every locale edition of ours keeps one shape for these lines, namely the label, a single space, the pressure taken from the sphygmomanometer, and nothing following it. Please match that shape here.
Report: 158 mmHg
